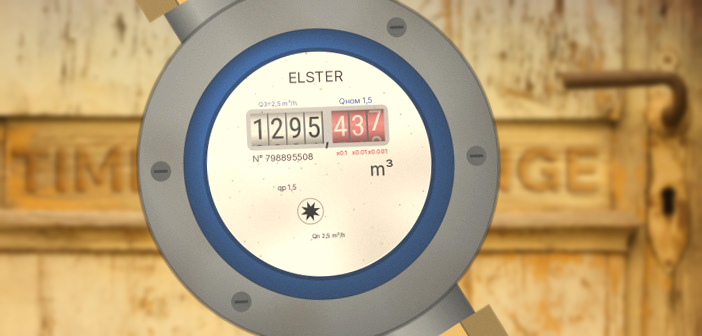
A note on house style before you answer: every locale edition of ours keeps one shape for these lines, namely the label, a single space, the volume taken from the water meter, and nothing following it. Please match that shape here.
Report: 1295.437 m³
